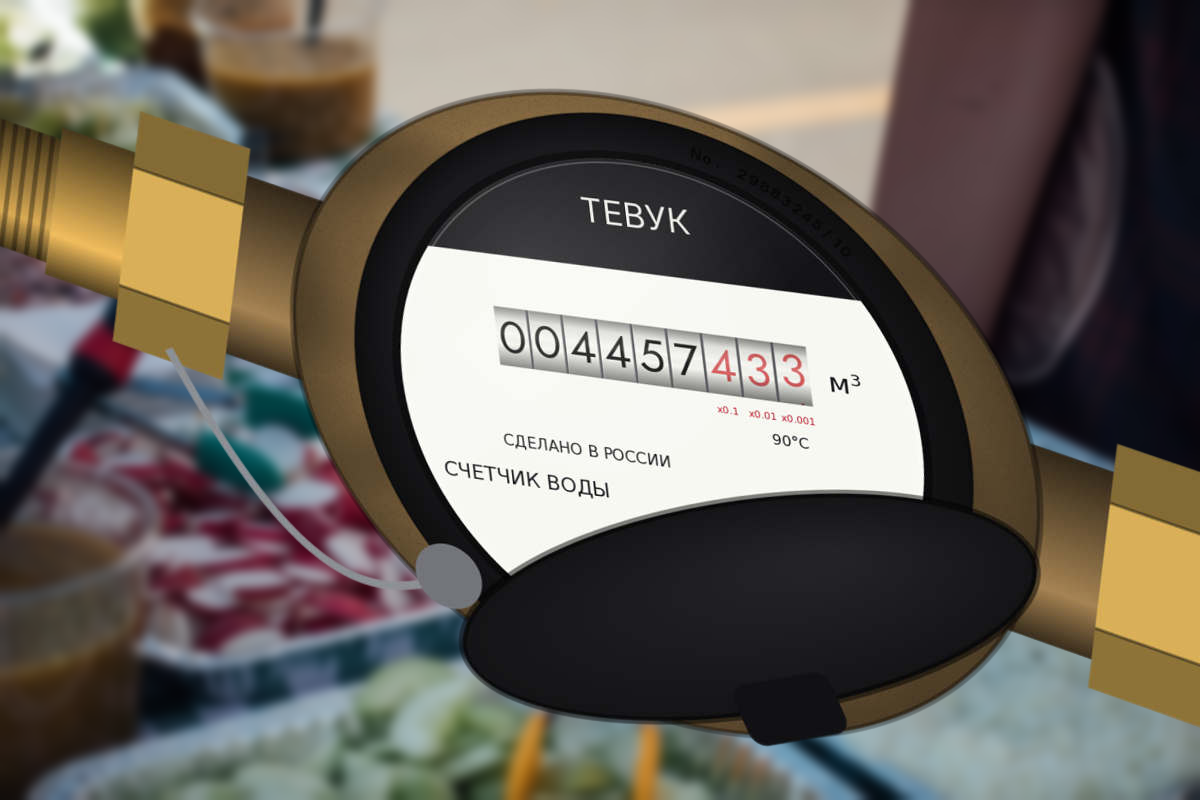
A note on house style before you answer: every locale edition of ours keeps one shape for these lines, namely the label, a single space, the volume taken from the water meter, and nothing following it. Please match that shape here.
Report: 4457.433 m³
